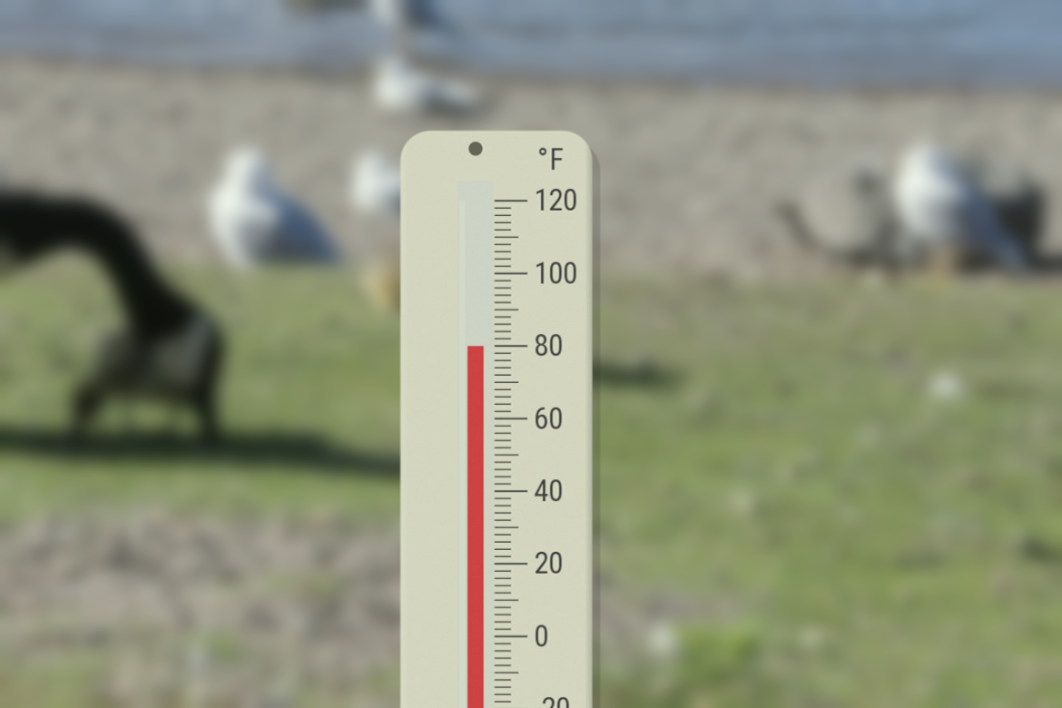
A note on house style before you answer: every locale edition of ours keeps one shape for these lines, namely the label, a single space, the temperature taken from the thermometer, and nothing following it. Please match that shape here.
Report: 80 °F
